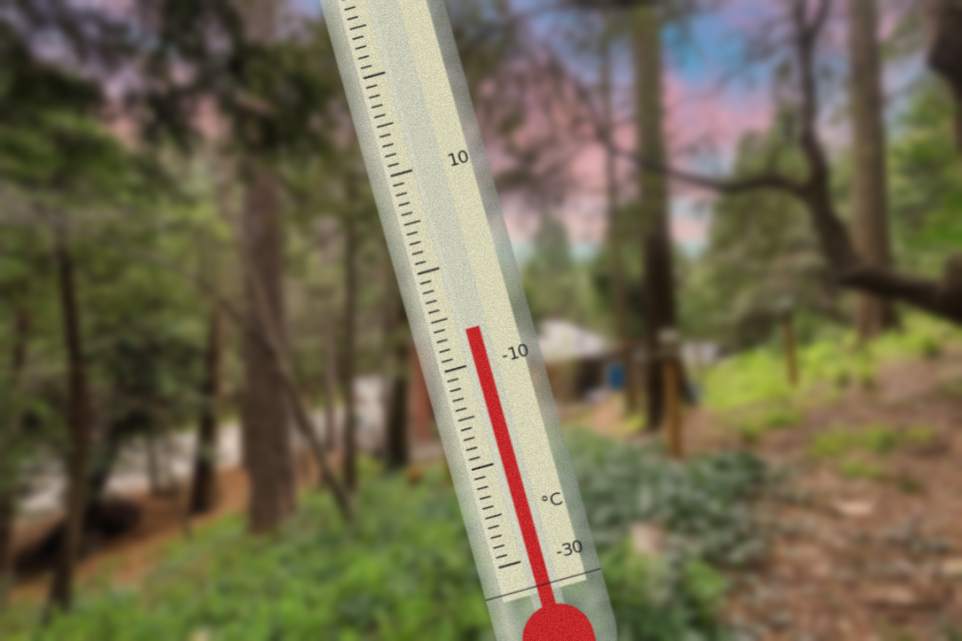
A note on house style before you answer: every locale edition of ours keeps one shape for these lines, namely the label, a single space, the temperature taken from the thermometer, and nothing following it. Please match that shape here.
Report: -6.5 °C
